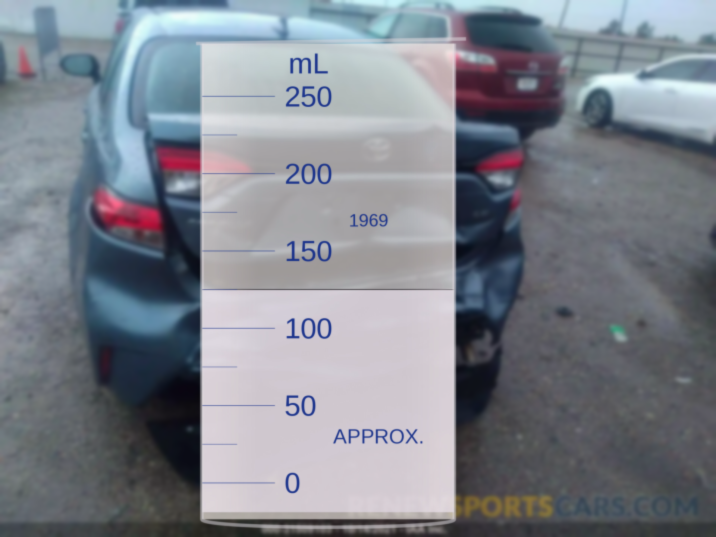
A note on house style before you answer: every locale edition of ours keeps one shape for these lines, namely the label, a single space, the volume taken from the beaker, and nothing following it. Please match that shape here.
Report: 125 mL
